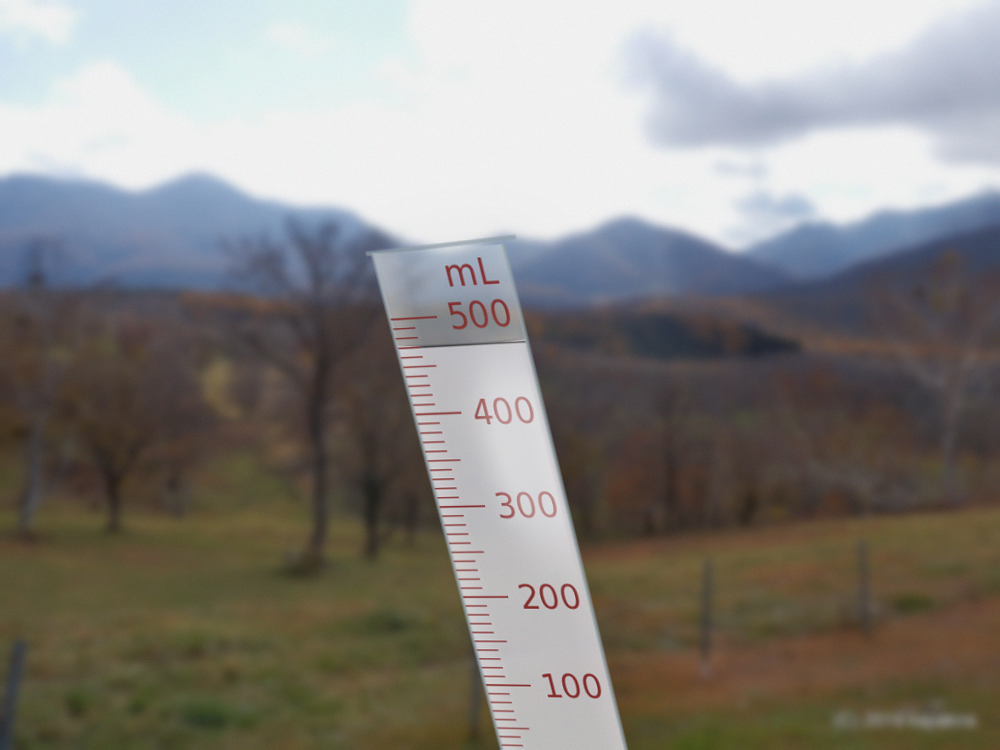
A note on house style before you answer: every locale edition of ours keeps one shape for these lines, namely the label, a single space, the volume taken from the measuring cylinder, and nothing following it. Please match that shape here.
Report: 470 mL
